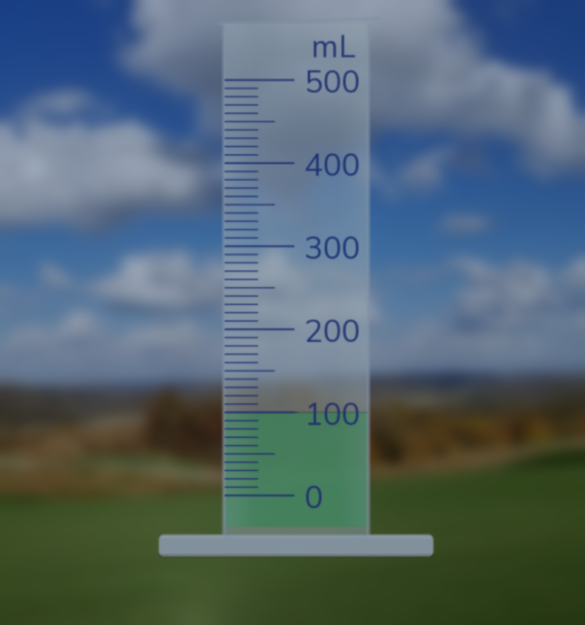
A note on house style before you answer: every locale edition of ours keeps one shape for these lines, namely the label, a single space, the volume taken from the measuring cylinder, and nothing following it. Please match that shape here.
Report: 100 mL
